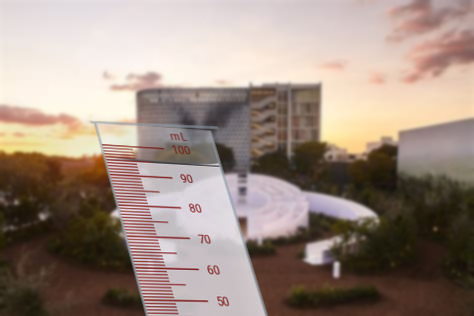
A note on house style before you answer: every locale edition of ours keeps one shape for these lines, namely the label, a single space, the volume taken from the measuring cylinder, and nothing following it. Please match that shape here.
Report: 95 mL
